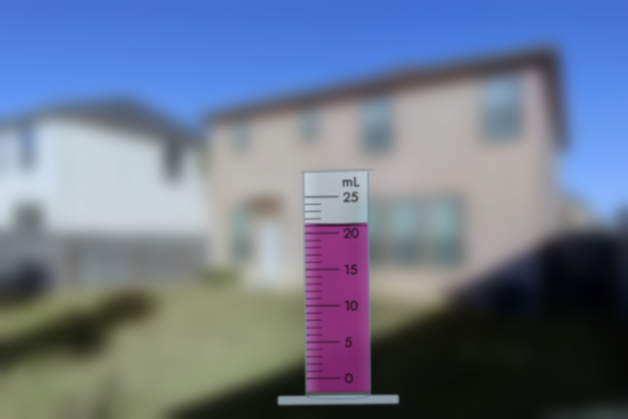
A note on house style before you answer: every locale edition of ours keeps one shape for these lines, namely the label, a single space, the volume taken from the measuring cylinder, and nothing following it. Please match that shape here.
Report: 21 mL
